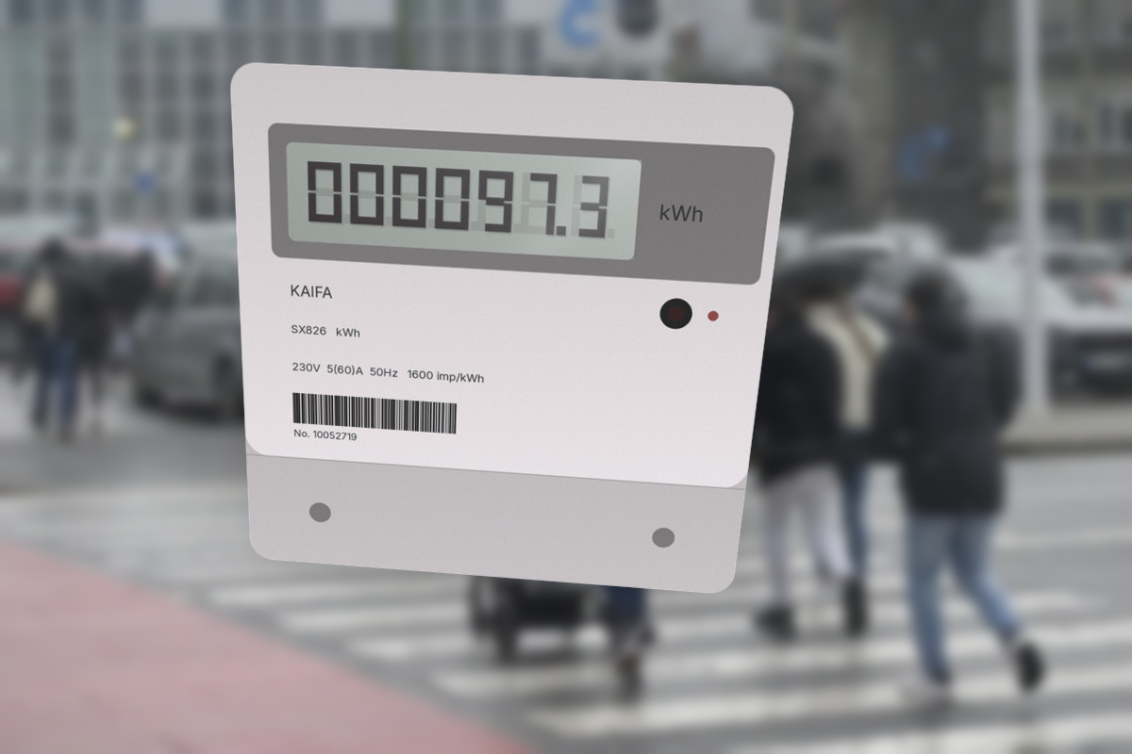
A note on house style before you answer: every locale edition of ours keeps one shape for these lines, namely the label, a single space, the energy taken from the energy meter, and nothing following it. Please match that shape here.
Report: 97.3 kWh
